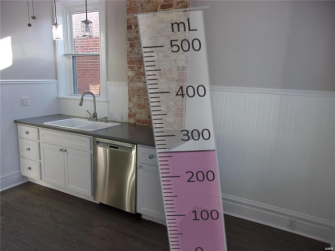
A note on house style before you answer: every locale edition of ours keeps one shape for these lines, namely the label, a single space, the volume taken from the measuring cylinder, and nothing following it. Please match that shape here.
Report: 260 mL
